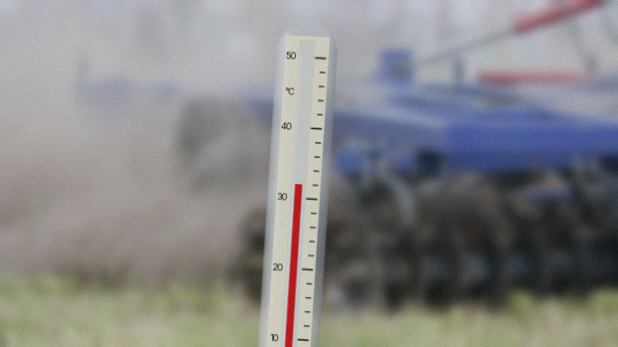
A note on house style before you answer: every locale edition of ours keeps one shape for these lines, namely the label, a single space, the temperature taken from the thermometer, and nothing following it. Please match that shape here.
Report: 32 °C
